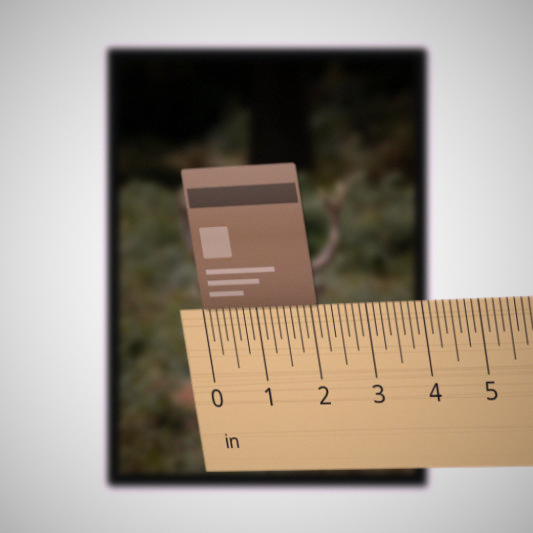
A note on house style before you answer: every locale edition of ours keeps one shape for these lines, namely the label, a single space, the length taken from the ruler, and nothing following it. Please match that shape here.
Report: 2.125 in
